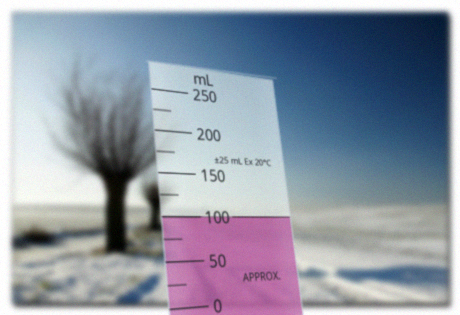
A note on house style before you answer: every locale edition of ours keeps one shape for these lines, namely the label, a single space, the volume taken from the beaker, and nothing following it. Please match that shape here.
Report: 100 mL
